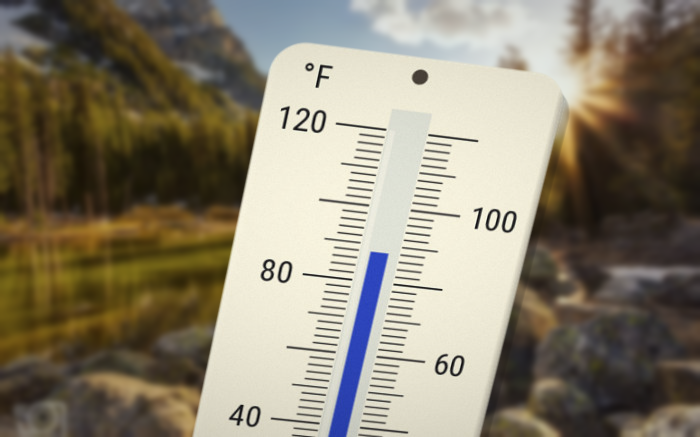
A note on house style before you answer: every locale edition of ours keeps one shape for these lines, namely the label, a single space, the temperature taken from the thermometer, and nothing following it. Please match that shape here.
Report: 88 °F
